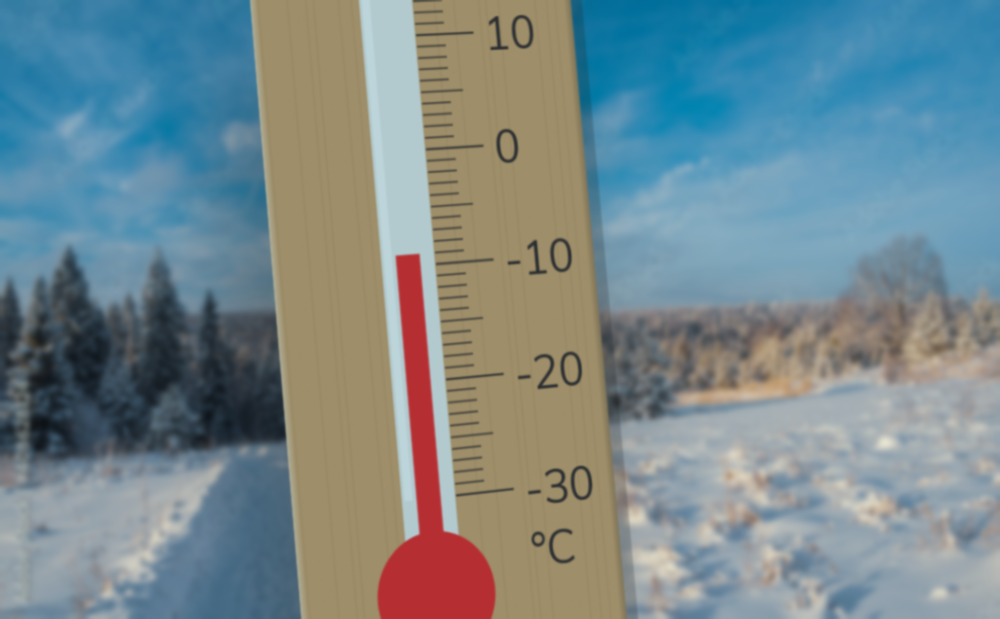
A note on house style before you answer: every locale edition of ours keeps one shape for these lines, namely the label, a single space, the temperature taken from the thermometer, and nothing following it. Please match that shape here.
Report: -9 °C
